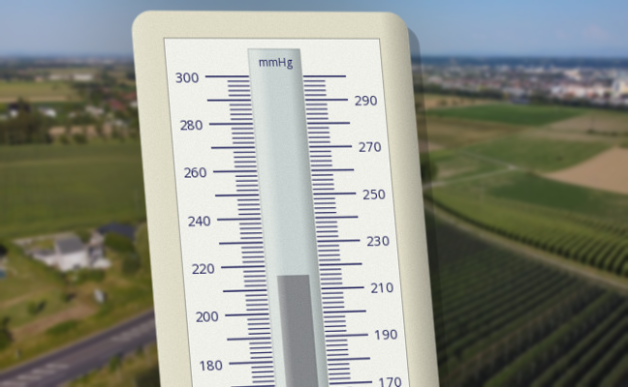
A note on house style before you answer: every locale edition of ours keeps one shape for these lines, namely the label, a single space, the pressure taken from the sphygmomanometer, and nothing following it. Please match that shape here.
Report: 216 mmHg
